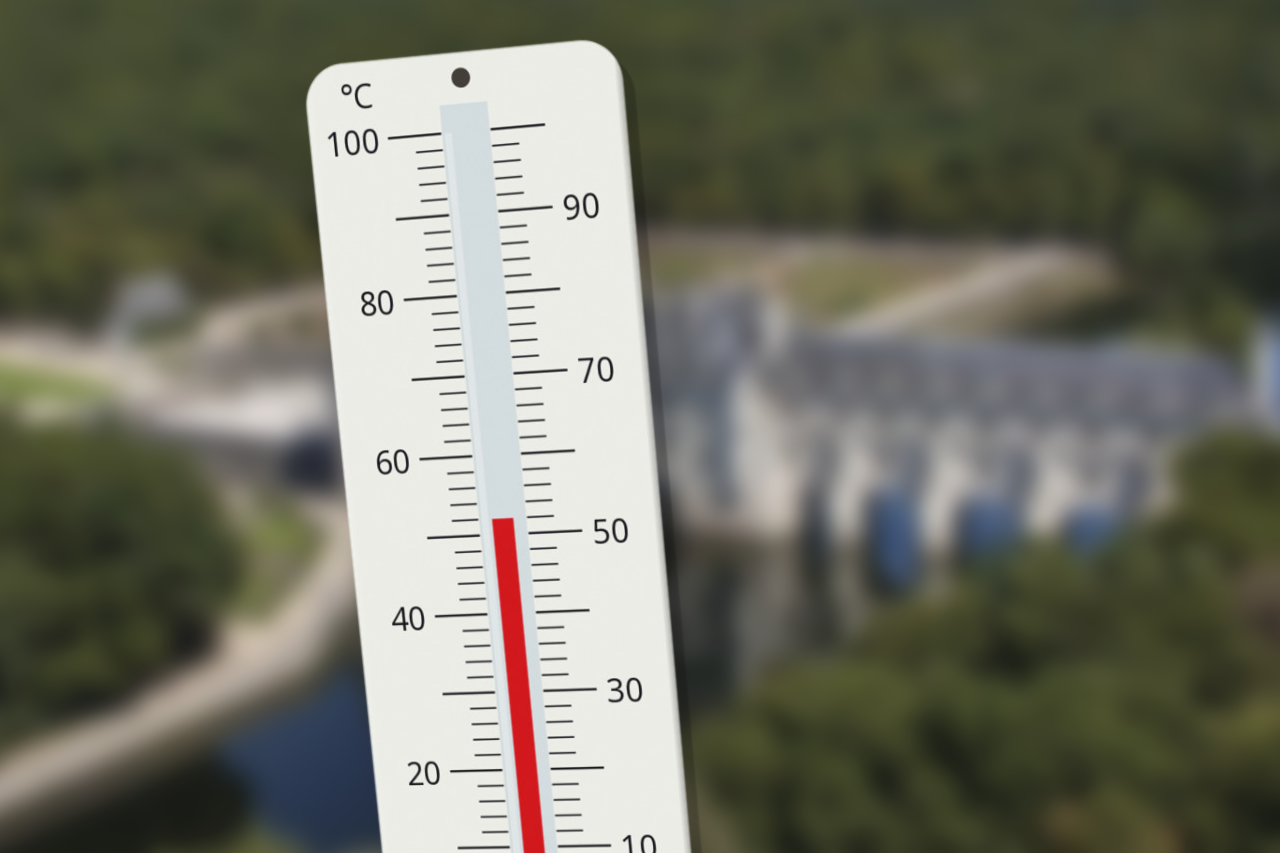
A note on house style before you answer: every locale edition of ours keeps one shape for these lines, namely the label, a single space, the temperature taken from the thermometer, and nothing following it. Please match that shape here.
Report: 52 °C
